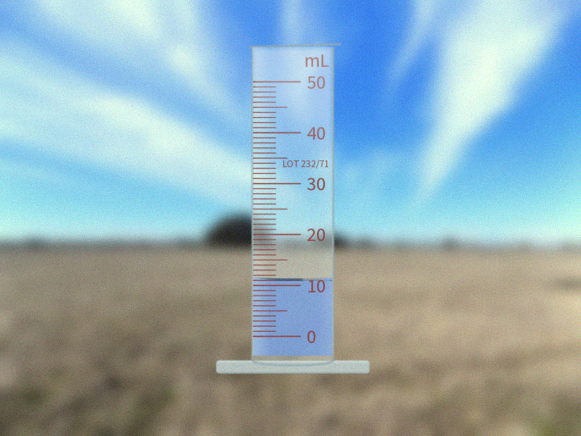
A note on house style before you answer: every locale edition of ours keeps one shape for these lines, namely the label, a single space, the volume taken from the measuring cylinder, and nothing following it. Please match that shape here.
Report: 11 mL
